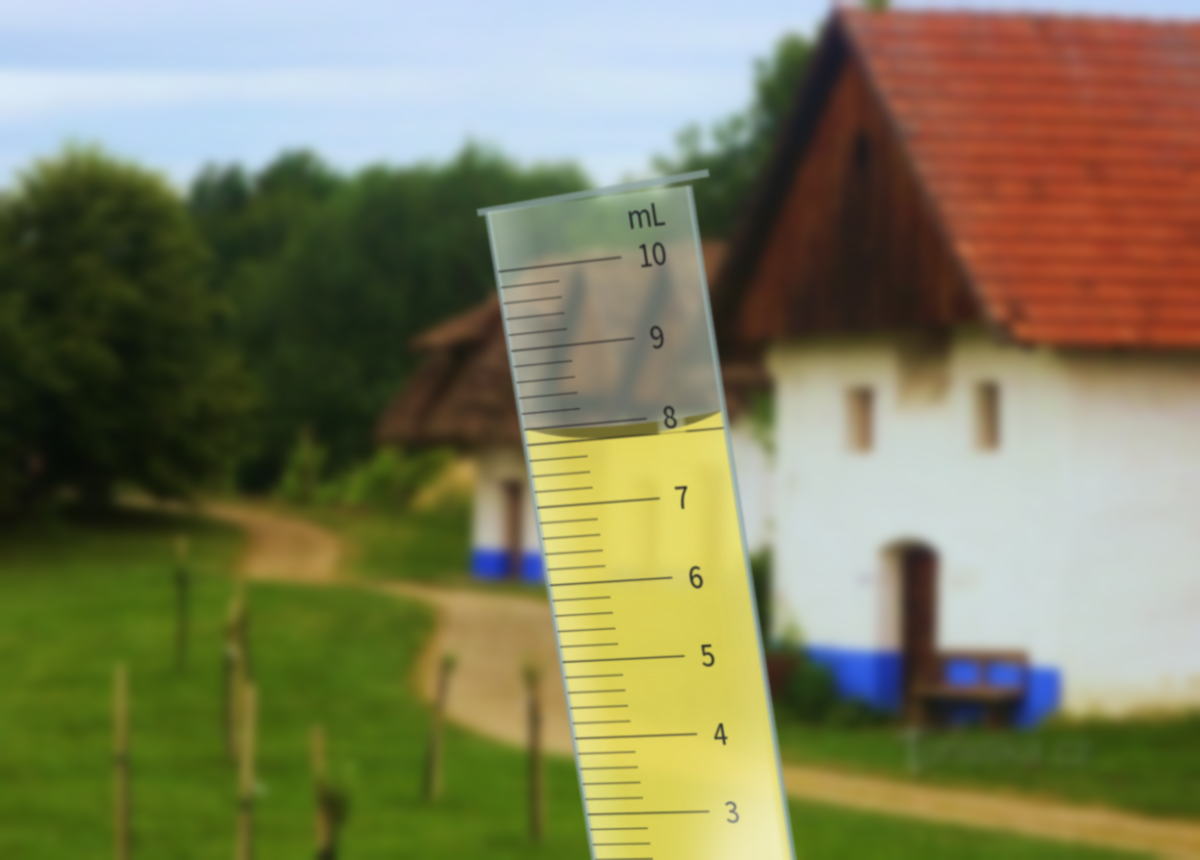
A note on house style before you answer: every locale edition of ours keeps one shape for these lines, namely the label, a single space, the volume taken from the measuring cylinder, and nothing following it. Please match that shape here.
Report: 7.8 mL
